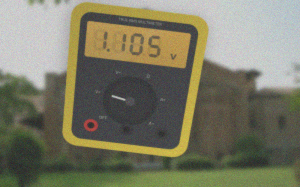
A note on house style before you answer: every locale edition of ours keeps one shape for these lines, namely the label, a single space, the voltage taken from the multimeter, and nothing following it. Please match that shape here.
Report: 1.105 V
